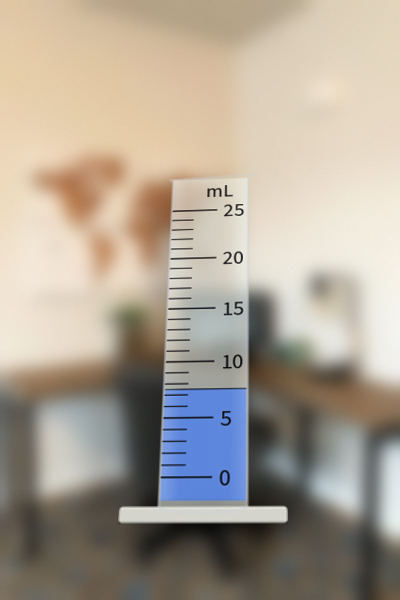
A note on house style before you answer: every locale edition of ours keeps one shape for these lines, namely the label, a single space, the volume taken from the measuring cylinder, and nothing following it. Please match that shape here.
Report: 7.5 mL
